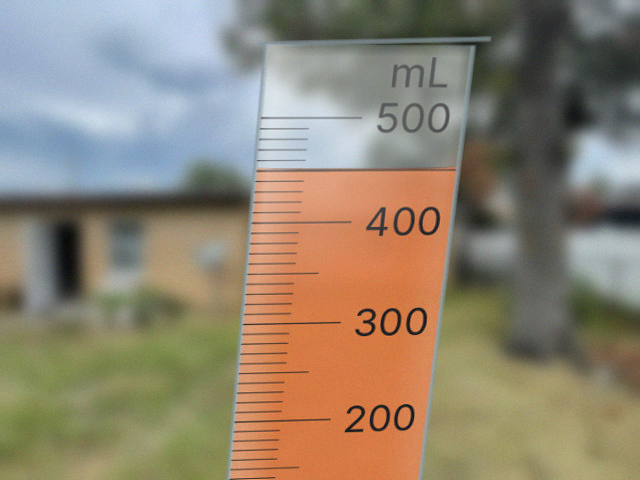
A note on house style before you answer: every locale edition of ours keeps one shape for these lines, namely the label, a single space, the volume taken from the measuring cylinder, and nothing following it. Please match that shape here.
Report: 450 mL
